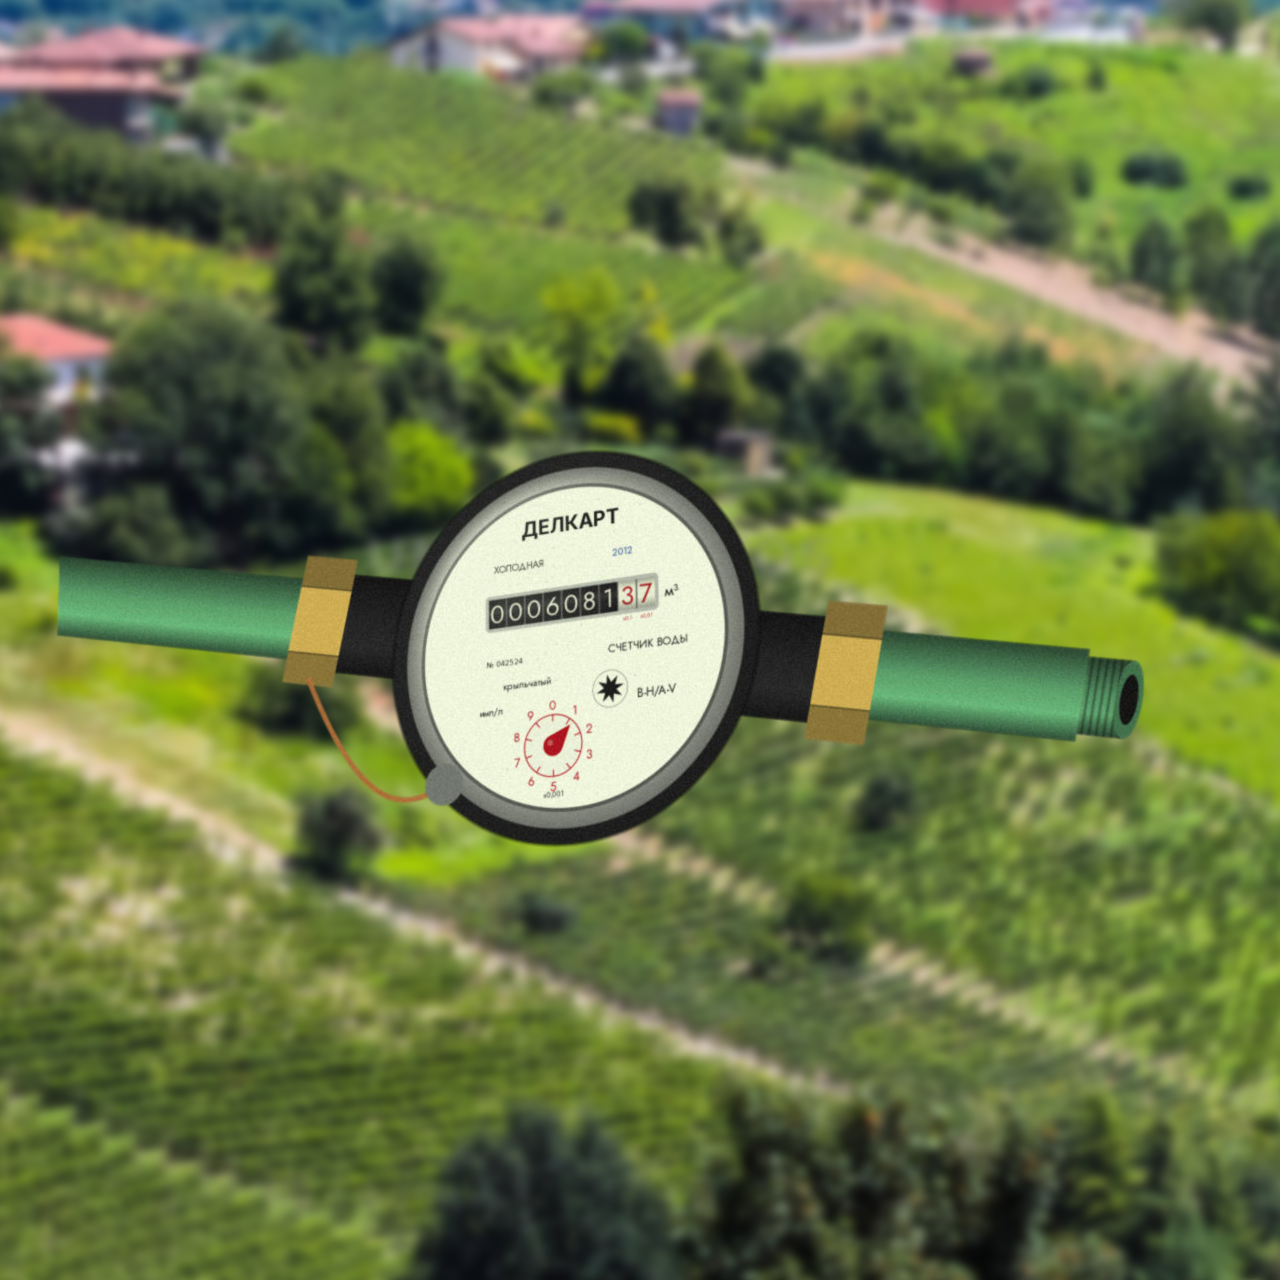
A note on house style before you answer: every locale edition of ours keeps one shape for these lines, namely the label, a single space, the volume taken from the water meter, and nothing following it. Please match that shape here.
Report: 6081.371 m³
